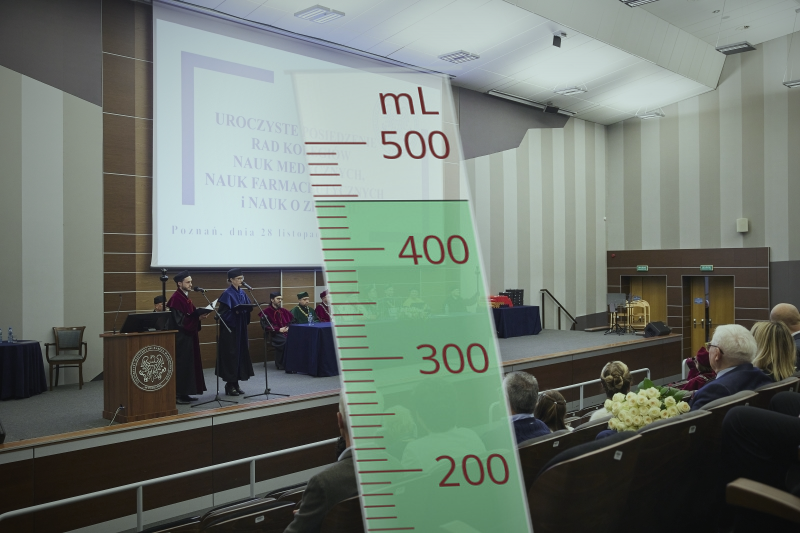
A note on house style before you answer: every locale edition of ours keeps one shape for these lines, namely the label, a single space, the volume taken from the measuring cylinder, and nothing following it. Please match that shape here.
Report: 445 mL
